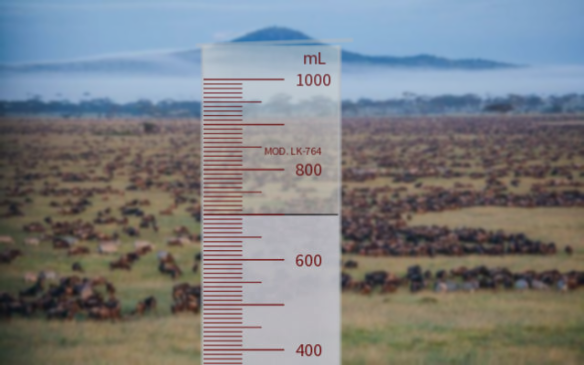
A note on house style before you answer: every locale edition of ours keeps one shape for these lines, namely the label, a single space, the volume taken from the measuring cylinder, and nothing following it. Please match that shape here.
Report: 700 mL
